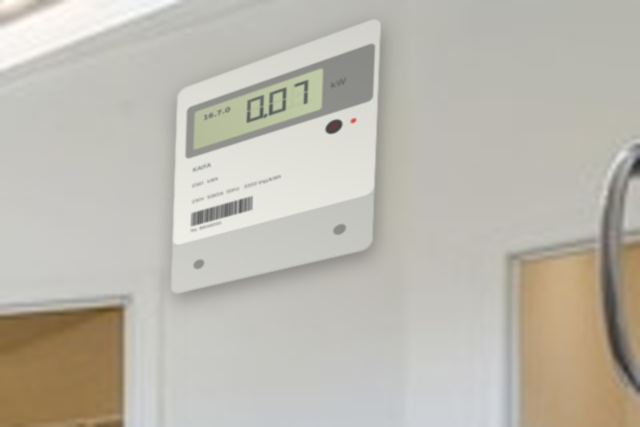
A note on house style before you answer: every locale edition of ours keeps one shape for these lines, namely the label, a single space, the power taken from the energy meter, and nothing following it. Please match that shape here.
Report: 0.07 kW
